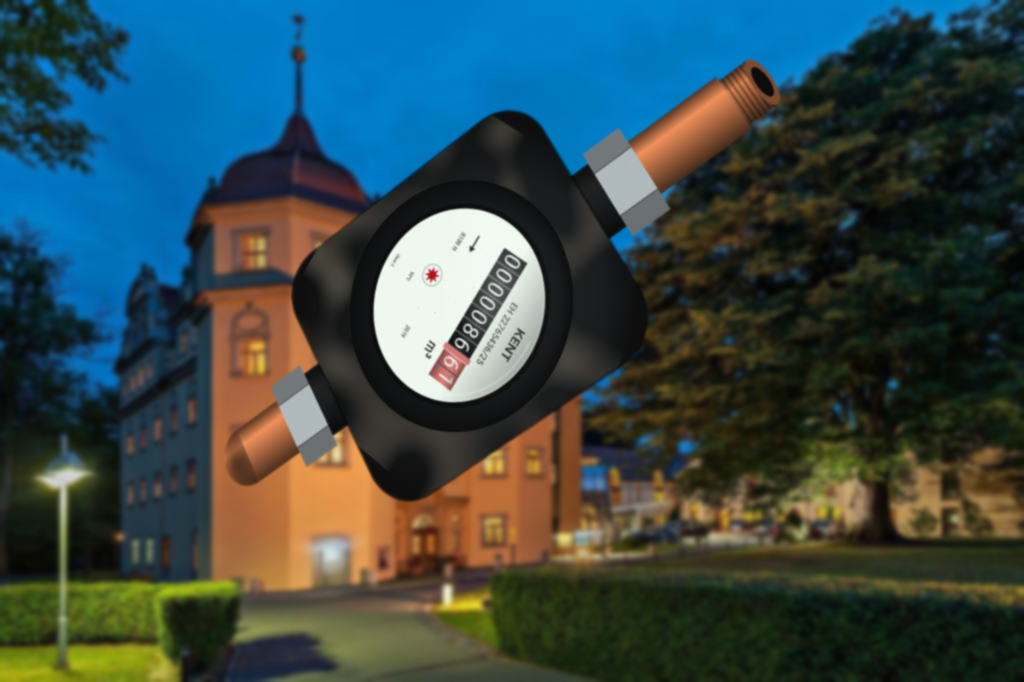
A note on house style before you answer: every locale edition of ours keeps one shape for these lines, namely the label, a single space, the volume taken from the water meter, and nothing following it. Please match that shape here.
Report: 86.61 m³
